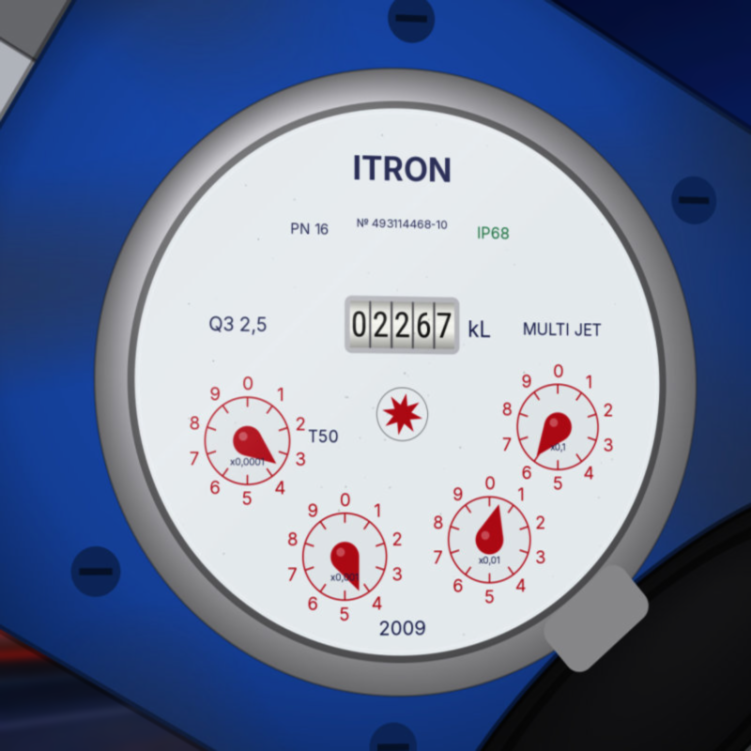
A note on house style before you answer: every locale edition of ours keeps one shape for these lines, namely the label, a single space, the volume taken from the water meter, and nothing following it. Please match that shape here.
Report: 2267.6043 kL
